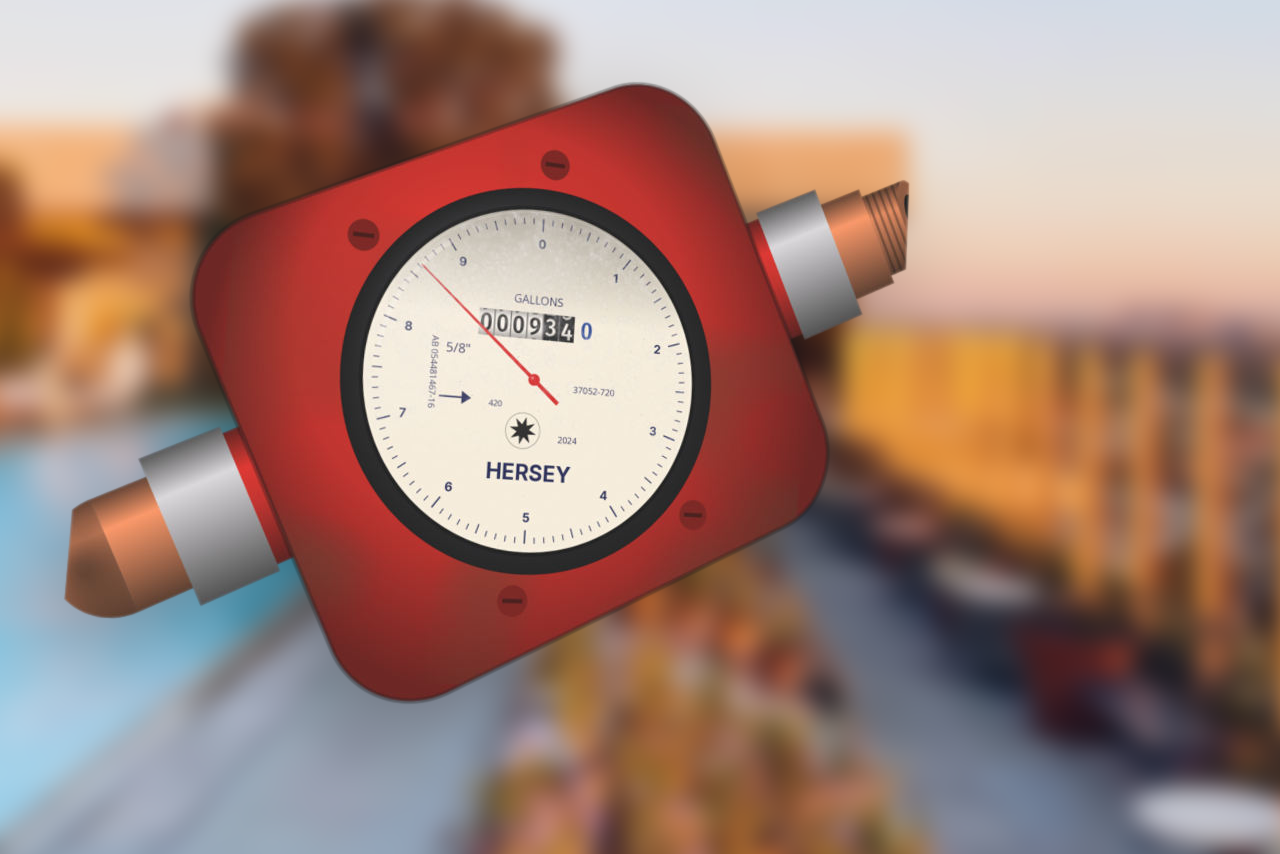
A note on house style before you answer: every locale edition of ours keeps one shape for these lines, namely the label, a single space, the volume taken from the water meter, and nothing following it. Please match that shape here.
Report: 9338.6 gal
